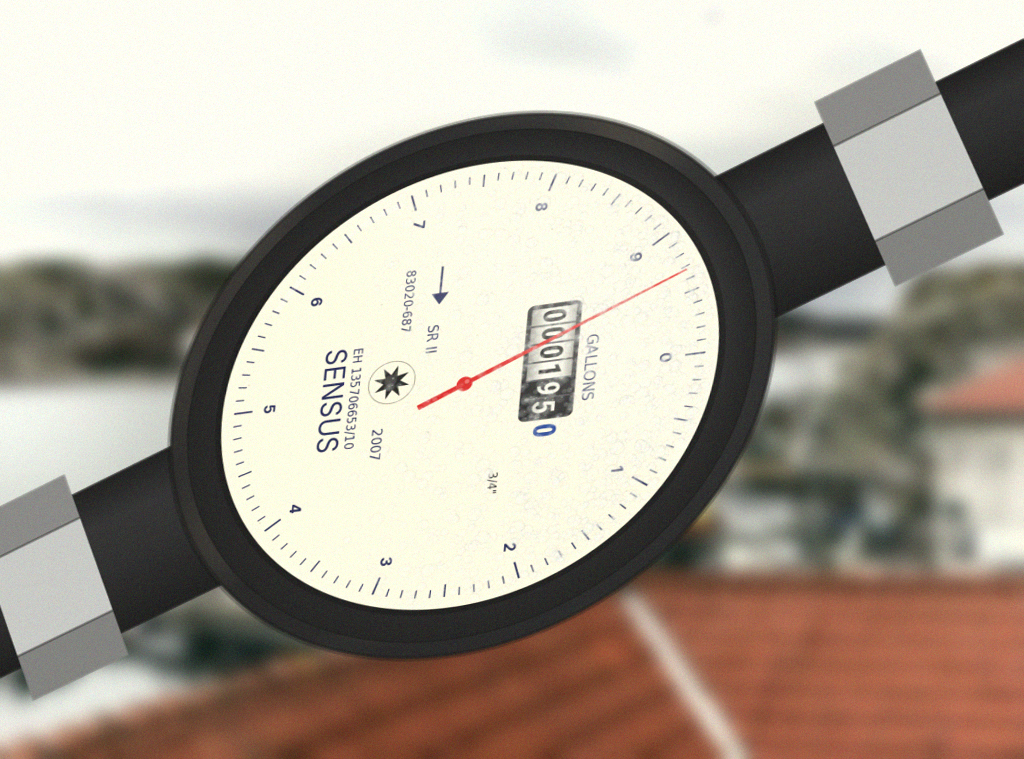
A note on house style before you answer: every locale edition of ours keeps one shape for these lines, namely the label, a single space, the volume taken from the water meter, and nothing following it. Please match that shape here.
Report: 1949.3 gal
